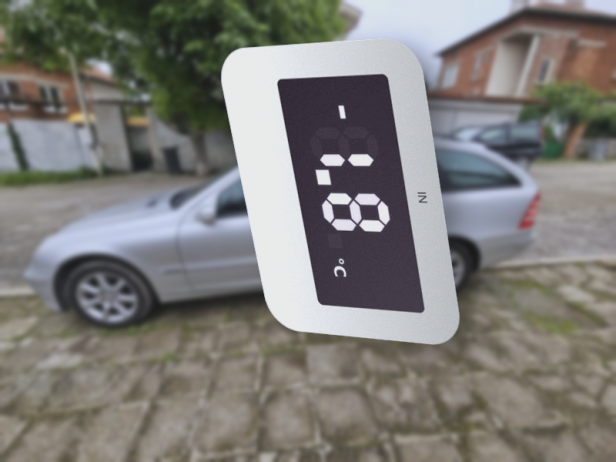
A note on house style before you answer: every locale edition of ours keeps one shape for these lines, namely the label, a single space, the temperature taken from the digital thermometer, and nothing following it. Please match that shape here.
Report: -1.8 °C
